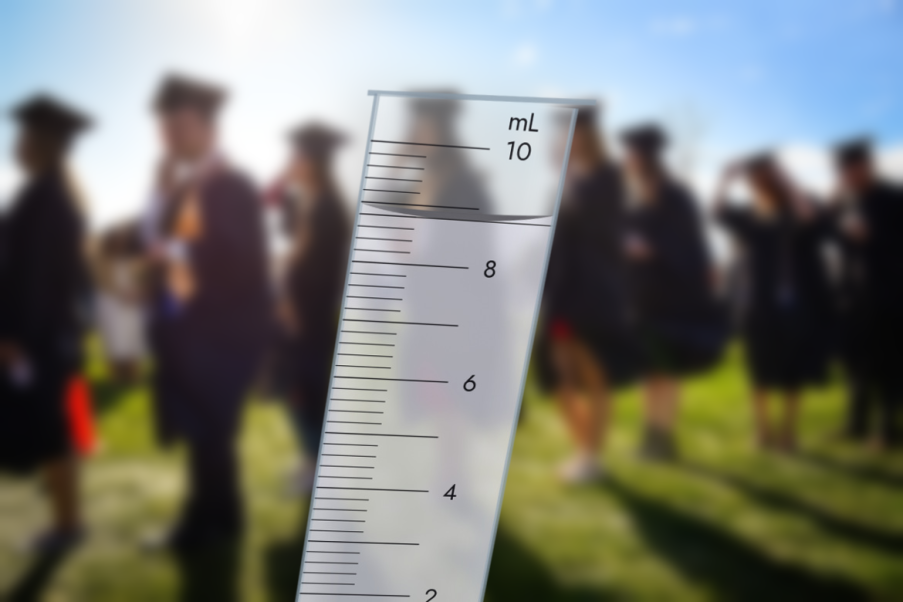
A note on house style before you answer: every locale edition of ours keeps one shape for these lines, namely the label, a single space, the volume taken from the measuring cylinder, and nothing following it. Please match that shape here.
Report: 8.8 mL
